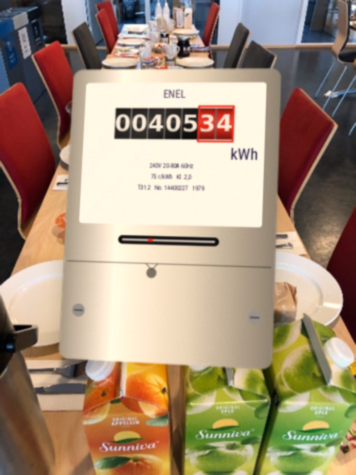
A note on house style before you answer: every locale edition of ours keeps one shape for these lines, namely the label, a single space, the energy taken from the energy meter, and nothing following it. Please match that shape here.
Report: 405.34 kWh
